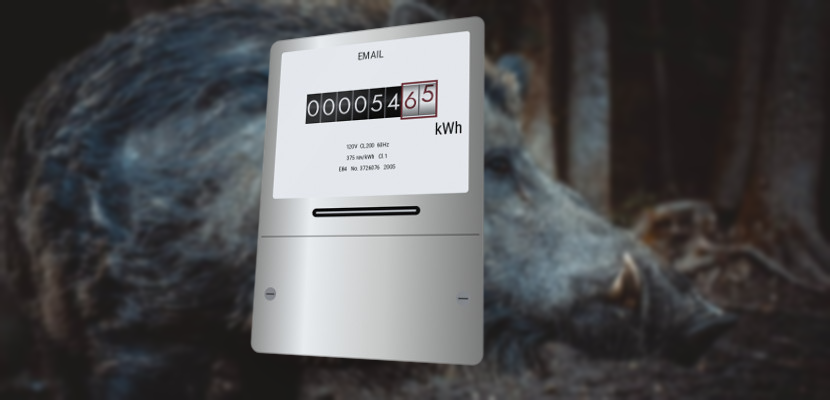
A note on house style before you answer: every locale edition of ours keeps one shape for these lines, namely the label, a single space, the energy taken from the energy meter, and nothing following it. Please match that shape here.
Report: 54.65 kWh
